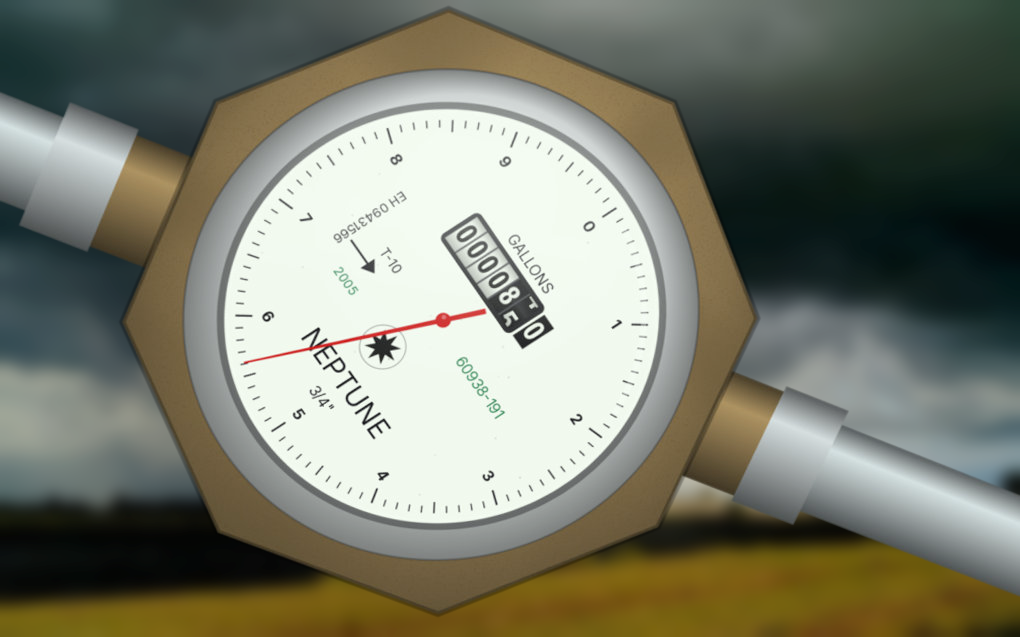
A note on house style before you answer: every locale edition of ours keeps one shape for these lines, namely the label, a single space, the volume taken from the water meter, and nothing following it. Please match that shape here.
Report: 845.6 gal
